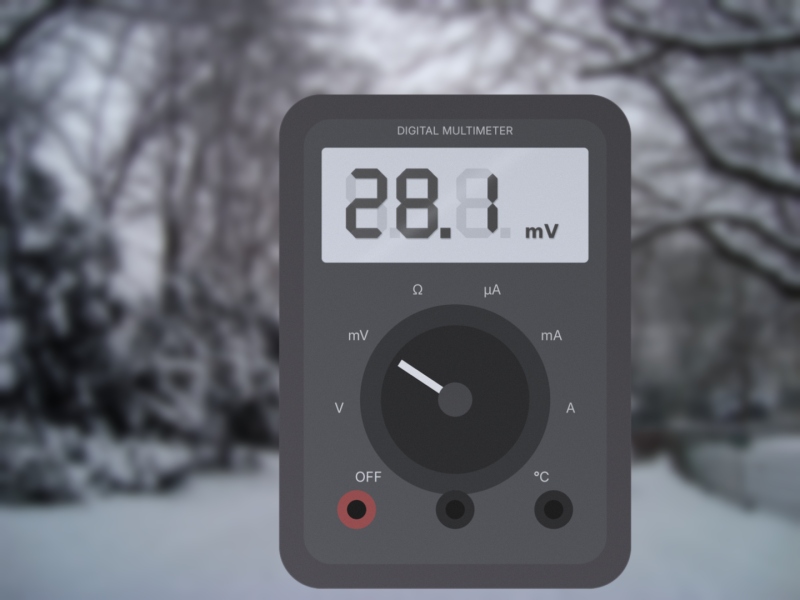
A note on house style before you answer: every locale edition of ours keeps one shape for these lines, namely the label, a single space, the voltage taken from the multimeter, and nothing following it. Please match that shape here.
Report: 28.1 mV
